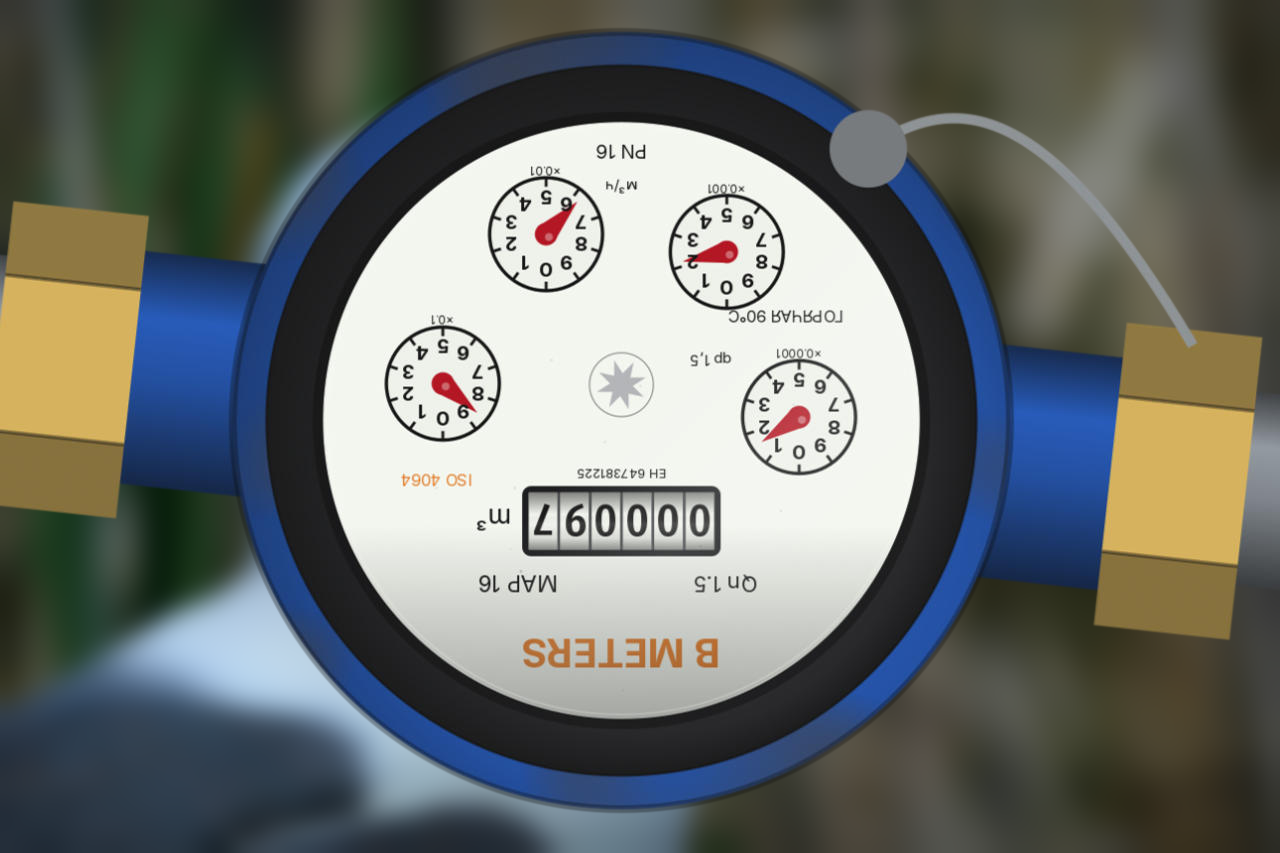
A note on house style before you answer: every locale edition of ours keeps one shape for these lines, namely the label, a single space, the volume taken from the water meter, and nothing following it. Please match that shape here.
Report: 97.8621 m³
